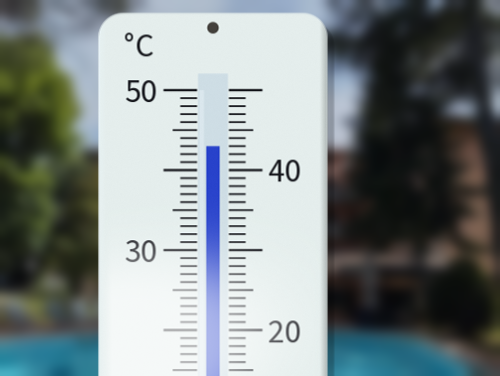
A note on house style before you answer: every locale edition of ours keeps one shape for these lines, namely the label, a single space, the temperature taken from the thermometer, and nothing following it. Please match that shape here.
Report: 43 °C
